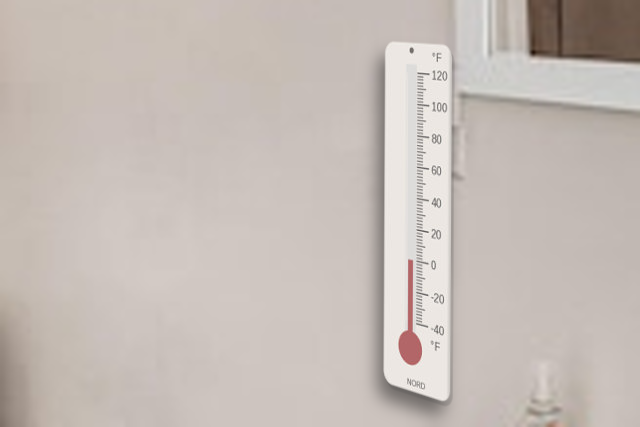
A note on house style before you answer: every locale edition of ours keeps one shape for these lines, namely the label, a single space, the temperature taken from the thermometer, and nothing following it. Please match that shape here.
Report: 0 °F
